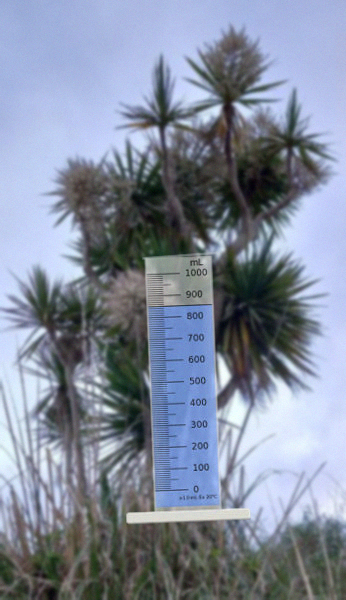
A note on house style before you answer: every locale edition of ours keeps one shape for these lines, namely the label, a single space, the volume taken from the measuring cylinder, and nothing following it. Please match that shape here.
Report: 850 mL
